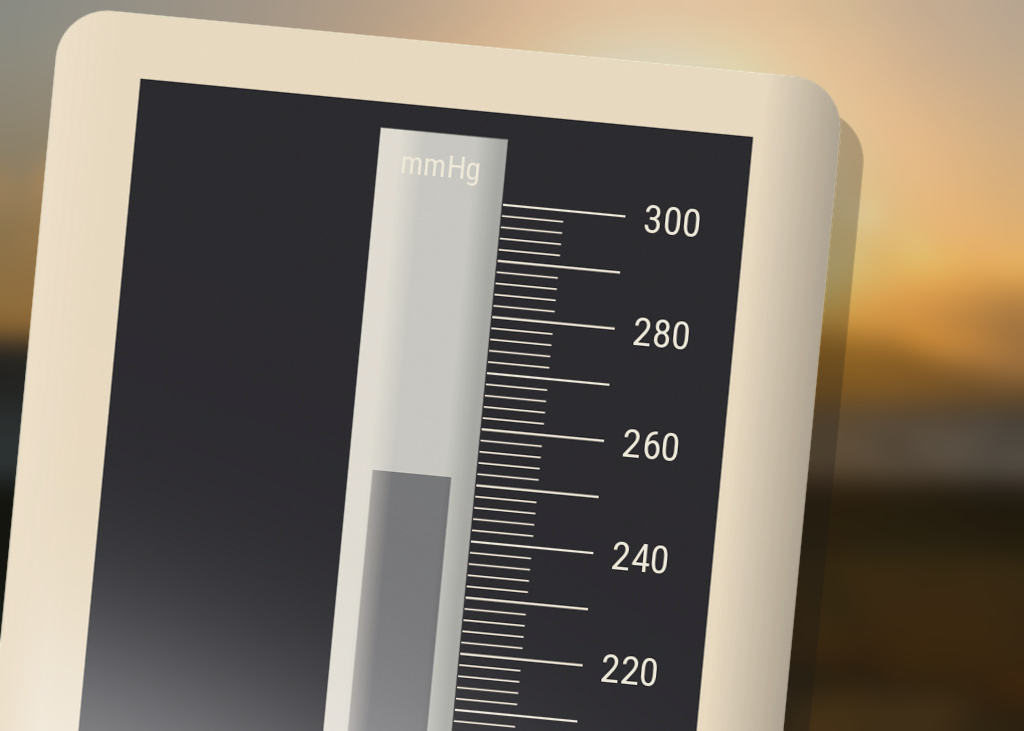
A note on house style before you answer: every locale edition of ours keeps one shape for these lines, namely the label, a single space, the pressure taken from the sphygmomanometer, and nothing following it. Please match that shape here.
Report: 251 mmHg
